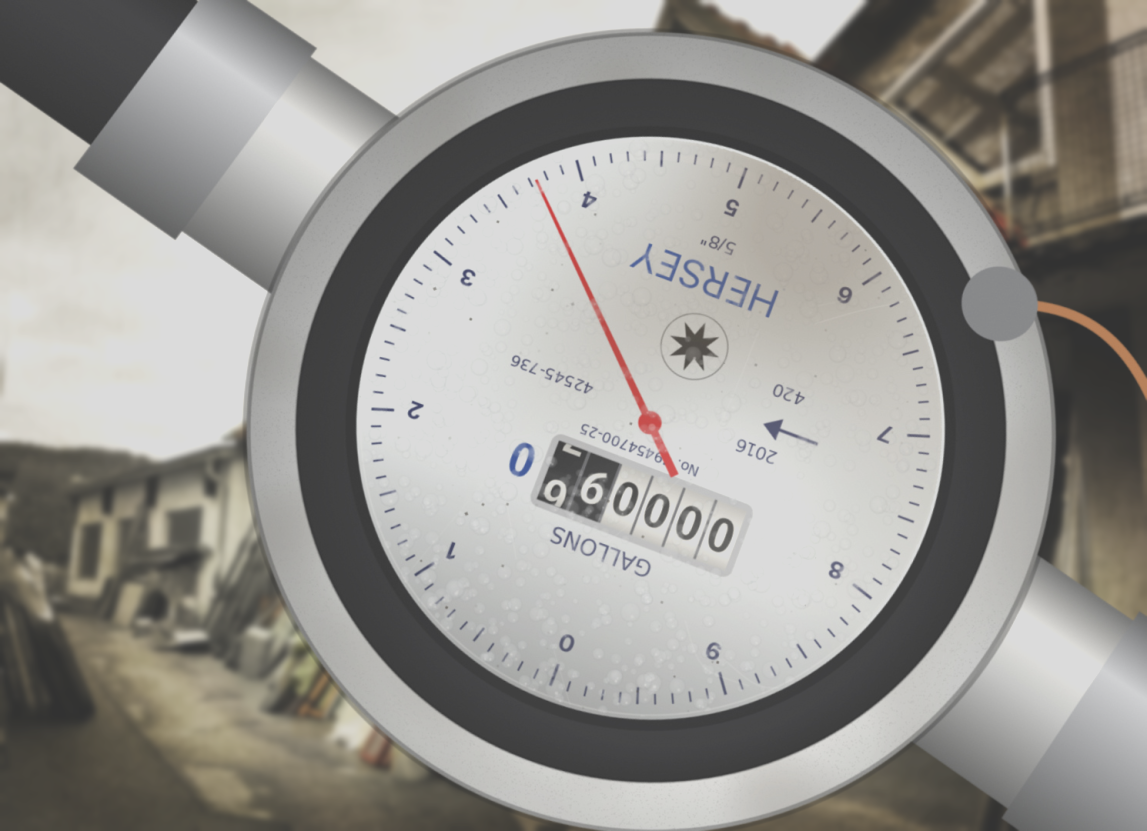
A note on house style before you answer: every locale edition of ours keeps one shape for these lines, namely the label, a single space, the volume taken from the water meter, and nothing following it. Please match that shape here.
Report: 963.7 gal
